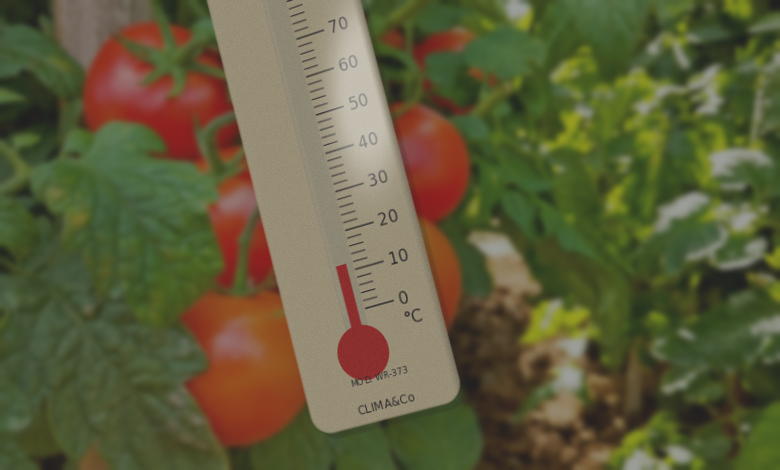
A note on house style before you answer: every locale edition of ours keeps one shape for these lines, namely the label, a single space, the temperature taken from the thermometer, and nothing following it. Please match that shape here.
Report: 12 °C
